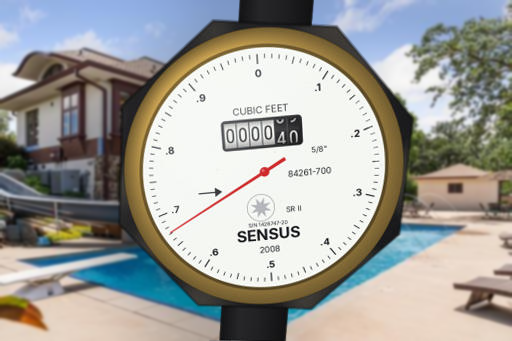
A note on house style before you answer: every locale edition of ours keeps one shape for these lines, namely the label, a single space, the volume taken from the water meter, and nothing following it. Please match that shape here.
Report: 39.67 ft³
